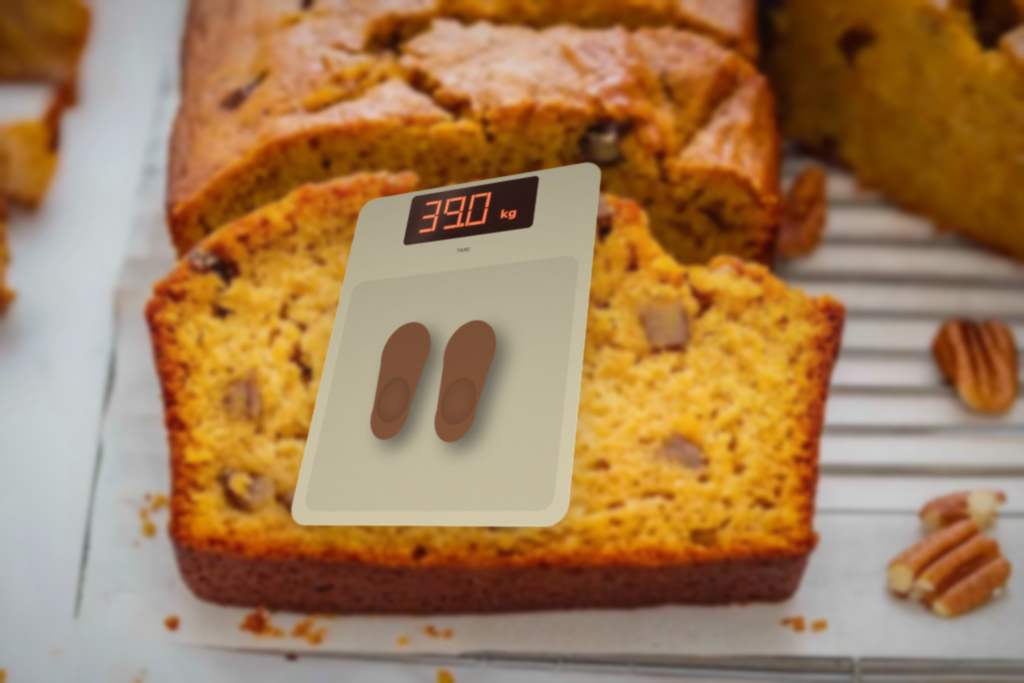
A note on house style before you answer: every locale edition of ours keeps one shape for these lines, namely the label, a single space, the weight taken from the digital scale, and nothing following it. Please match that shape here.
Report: 39.0 kg
